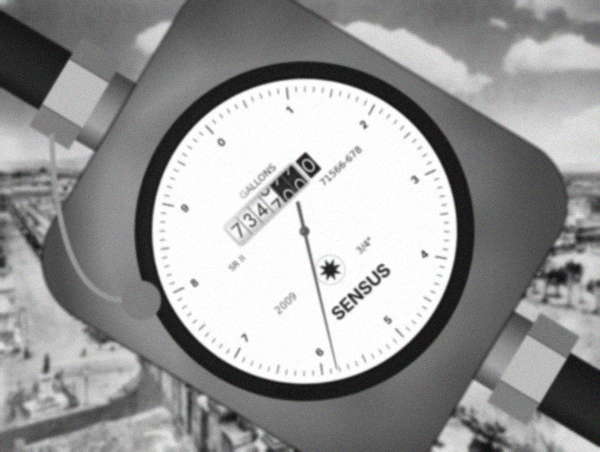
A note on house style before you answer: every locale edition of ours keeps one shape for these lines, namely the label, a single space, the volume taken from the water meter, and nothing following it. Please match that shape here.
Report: 7346995.8 gal
